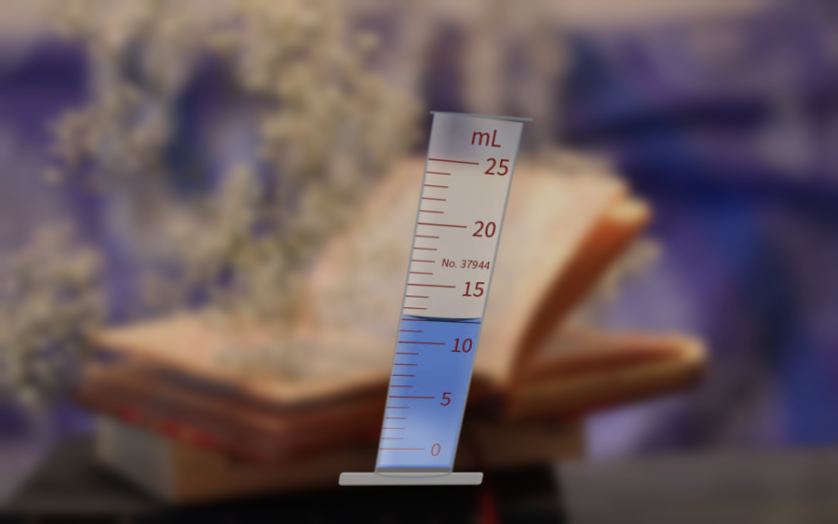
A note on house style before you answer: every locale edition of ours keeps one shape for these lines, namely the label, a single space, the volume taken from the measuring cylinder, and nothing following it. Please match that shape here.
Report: 12 mL
